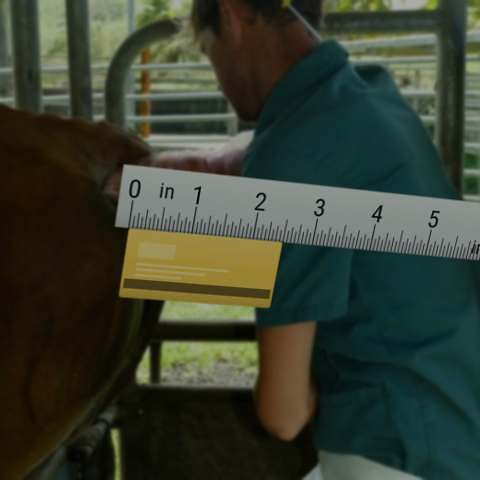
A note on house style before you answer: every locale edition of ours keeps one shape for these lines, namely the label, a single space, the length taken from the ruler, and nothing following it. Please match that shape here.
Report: 2.5 in
